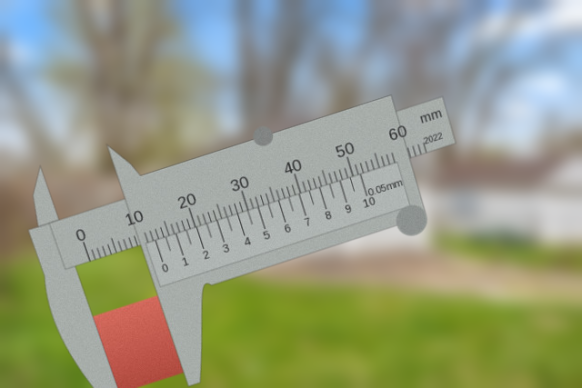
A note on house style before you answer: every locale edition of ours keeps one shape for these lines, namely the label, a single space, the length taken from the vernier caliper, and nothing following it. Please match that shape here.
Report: 12.4 mm
